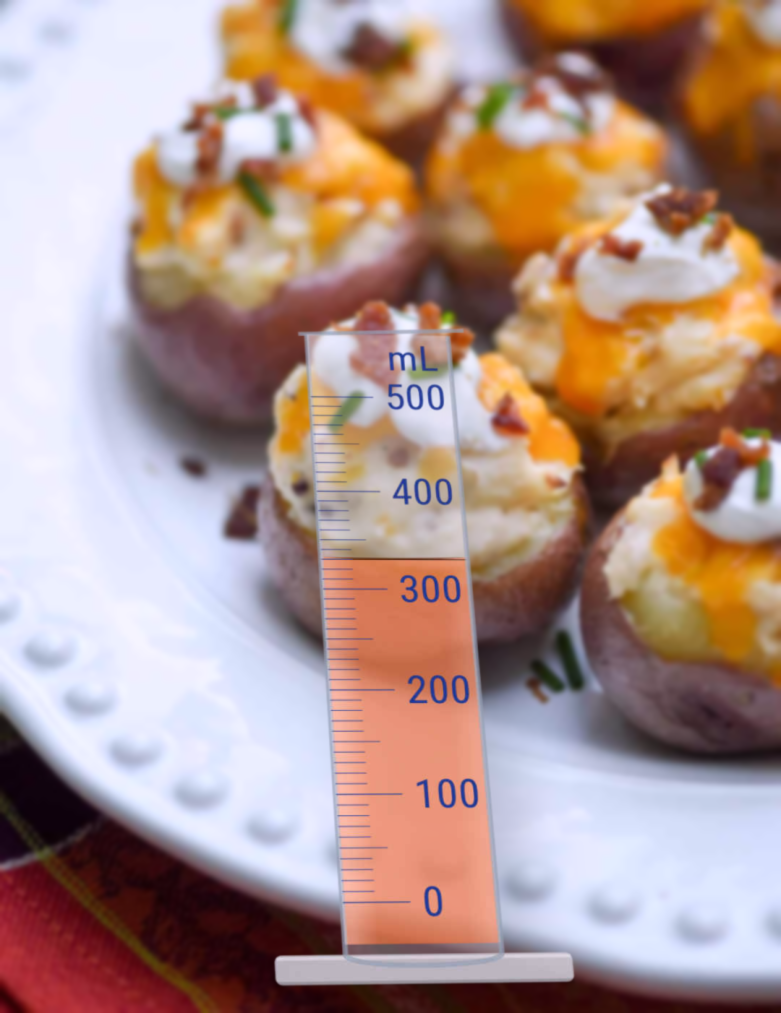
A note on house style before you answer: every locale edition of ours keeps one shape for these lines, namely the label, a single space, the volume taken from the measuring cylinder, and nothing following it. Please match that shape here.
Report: 330 mL
